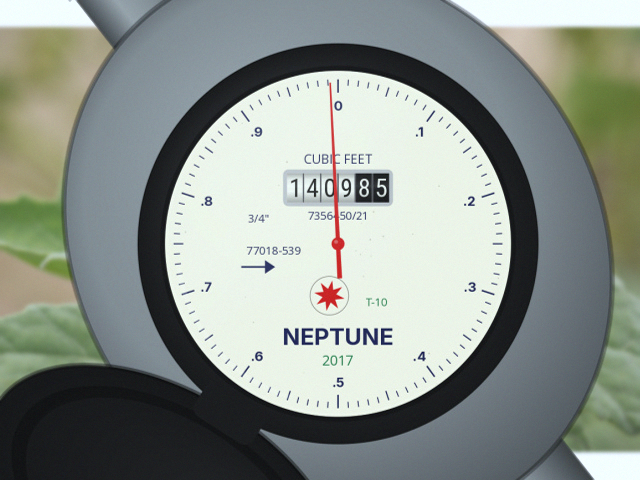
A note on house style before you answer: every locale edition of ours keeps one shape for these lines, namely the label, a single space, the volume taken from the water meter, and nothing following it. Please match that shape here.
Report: 140984.99 ft³
